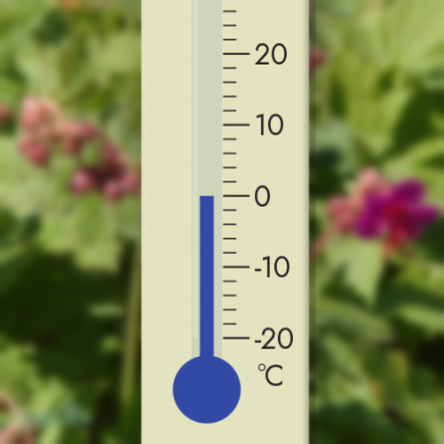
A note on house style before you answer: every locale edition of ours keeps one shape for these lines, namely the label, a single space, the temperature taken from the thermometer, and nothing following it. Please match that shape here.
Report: 0 °C
